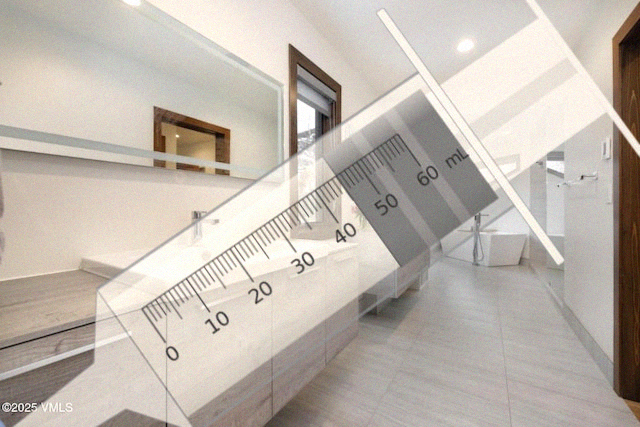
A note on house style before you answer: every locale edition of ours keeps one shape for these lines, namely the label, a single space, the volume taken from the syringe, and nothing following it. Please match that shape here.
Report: 45 mL
